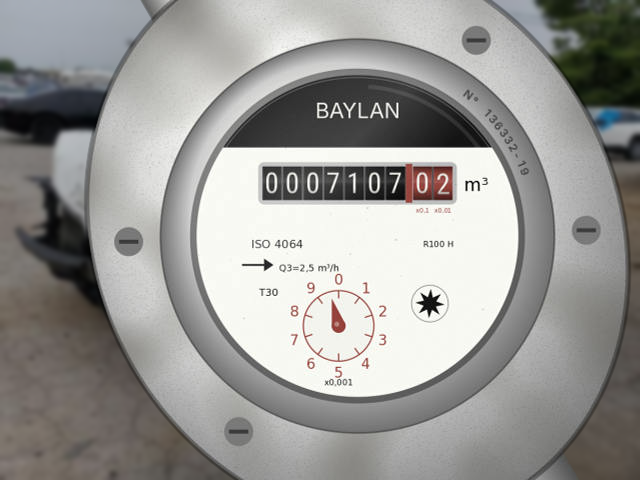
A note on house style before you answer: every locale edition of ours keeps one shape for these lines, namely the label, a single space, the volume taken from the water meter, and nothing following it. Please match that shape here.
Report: 7107.019 m³
